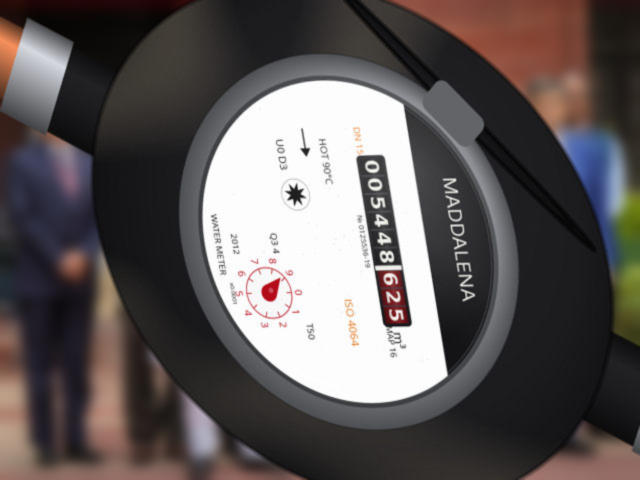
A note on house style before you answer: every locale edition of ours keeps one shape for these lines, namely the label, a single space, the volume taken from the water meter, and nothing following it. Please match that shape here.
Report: 5448.6258 m³
